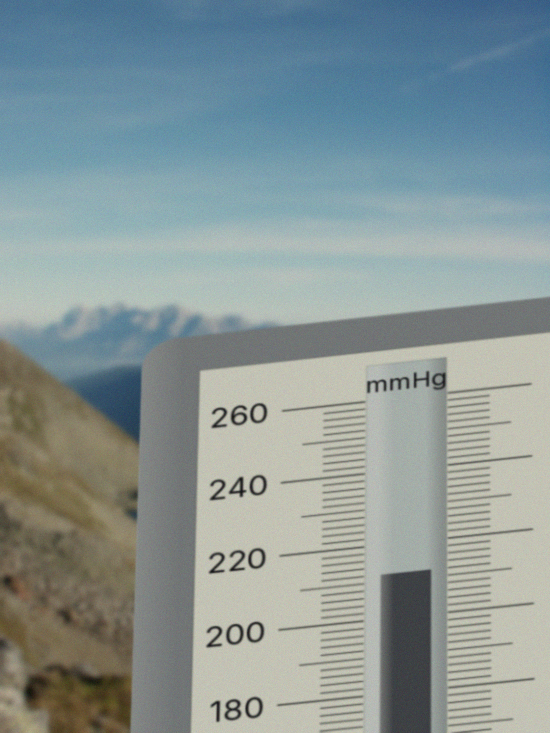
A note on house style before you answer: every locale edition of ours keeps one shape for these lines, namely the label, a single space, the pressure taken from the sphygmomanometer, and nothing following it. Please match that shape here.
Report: 212 mmHg
